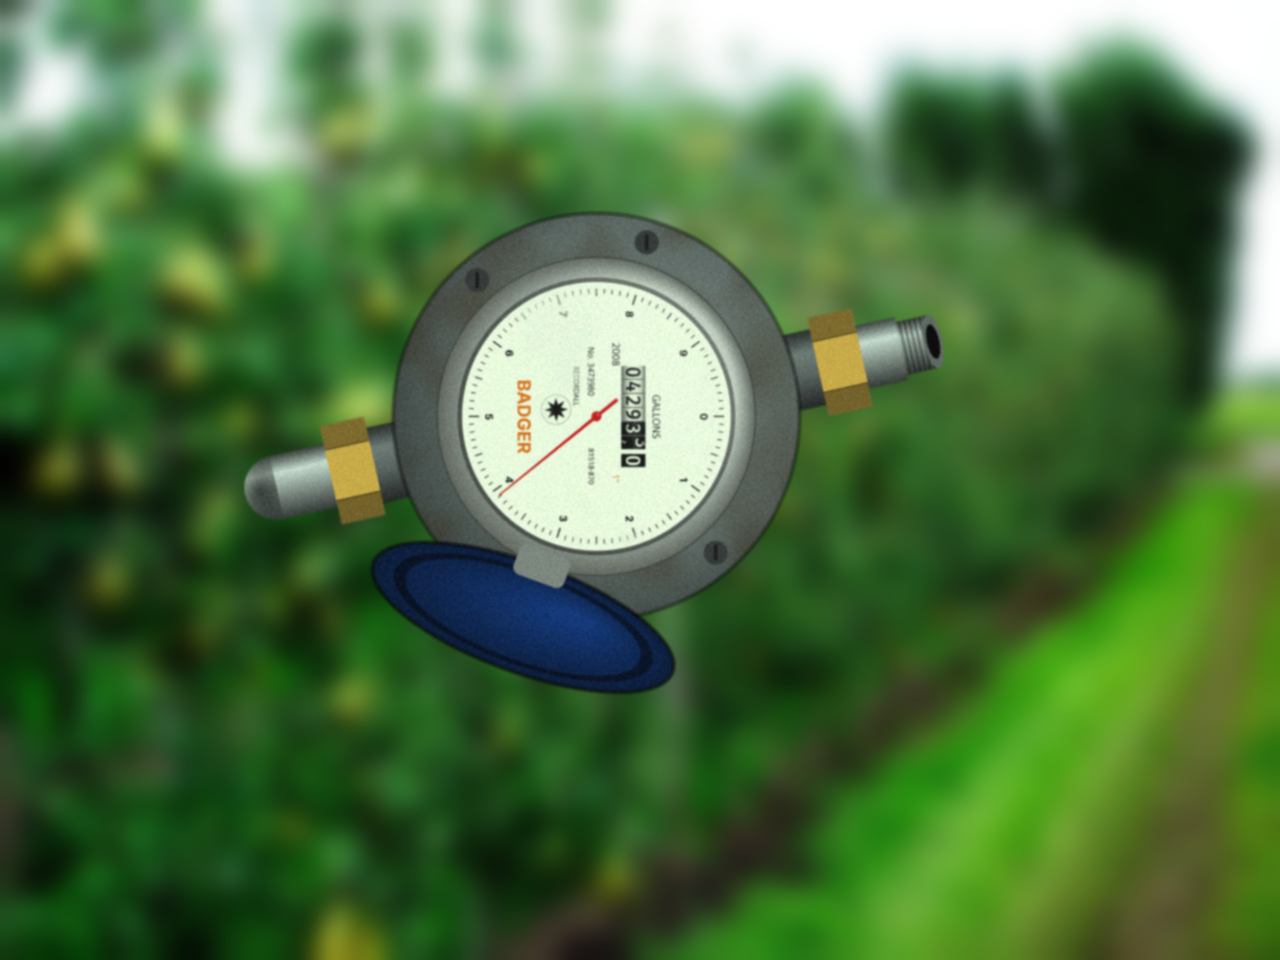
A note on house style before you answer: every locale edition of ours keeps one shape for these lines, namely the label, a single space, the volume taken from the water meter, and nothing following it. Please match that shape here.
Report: 429333.9 gal
